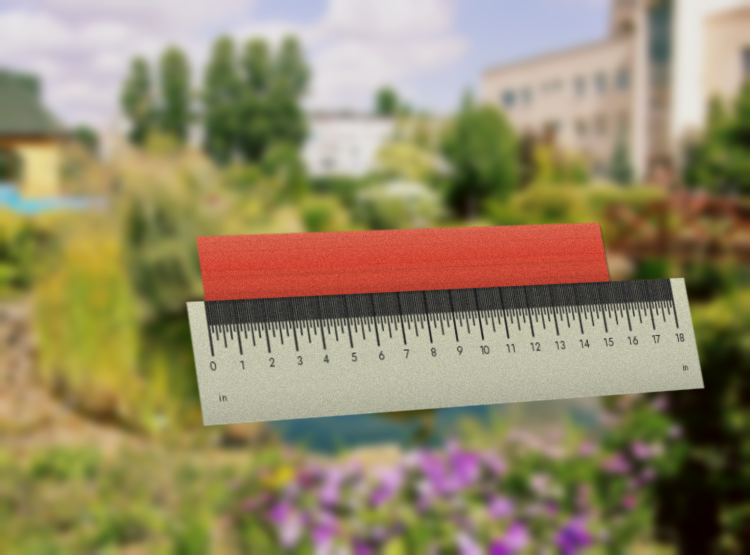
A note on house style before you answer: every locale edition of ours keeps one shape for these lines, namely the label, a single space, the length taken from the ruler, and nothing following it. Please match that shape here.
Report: 15.5 in
